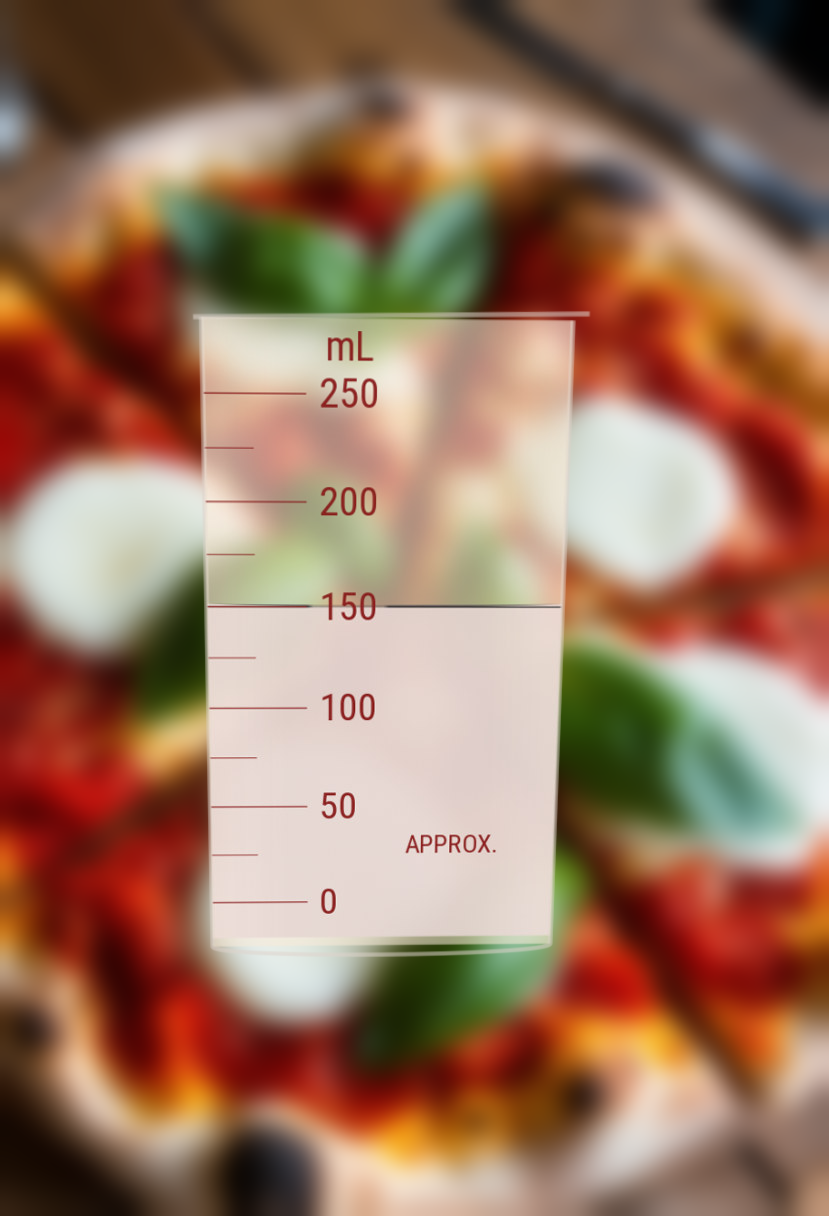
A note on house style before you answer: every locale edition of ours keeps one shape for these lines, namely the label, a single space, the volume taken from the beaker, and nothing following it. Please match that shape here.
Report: 150 mL
